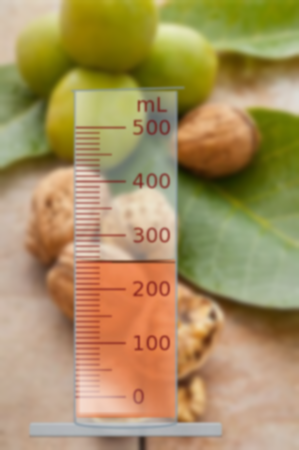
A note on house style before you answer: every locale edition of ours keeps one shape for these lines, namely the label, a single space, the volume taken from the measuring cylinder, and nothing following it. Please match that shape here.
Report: 250 mL
